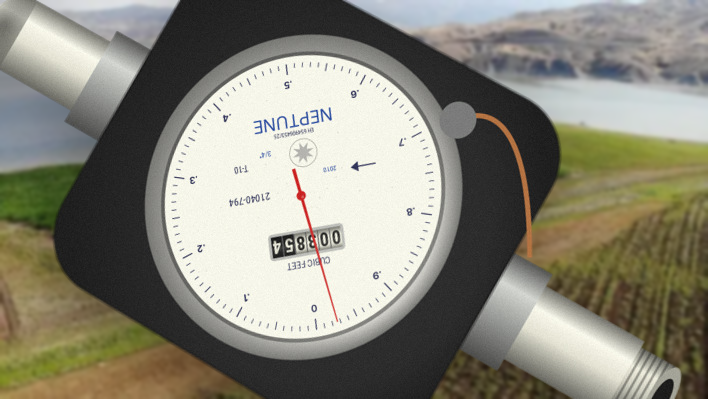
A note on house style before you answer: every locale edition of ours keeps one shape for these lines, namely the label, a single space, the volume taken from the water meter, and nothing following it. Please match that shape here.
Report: 3853.97 ft³
